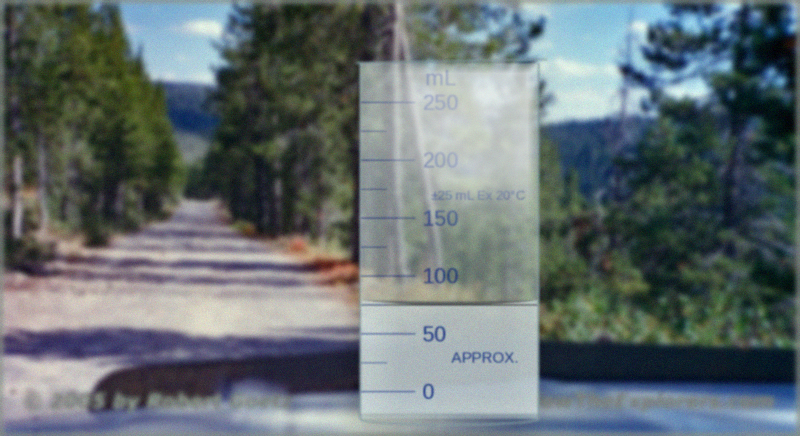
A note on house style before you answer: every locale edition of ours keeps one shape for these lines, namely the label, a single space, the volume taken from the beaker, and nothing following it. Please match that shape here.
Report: 75 mL
